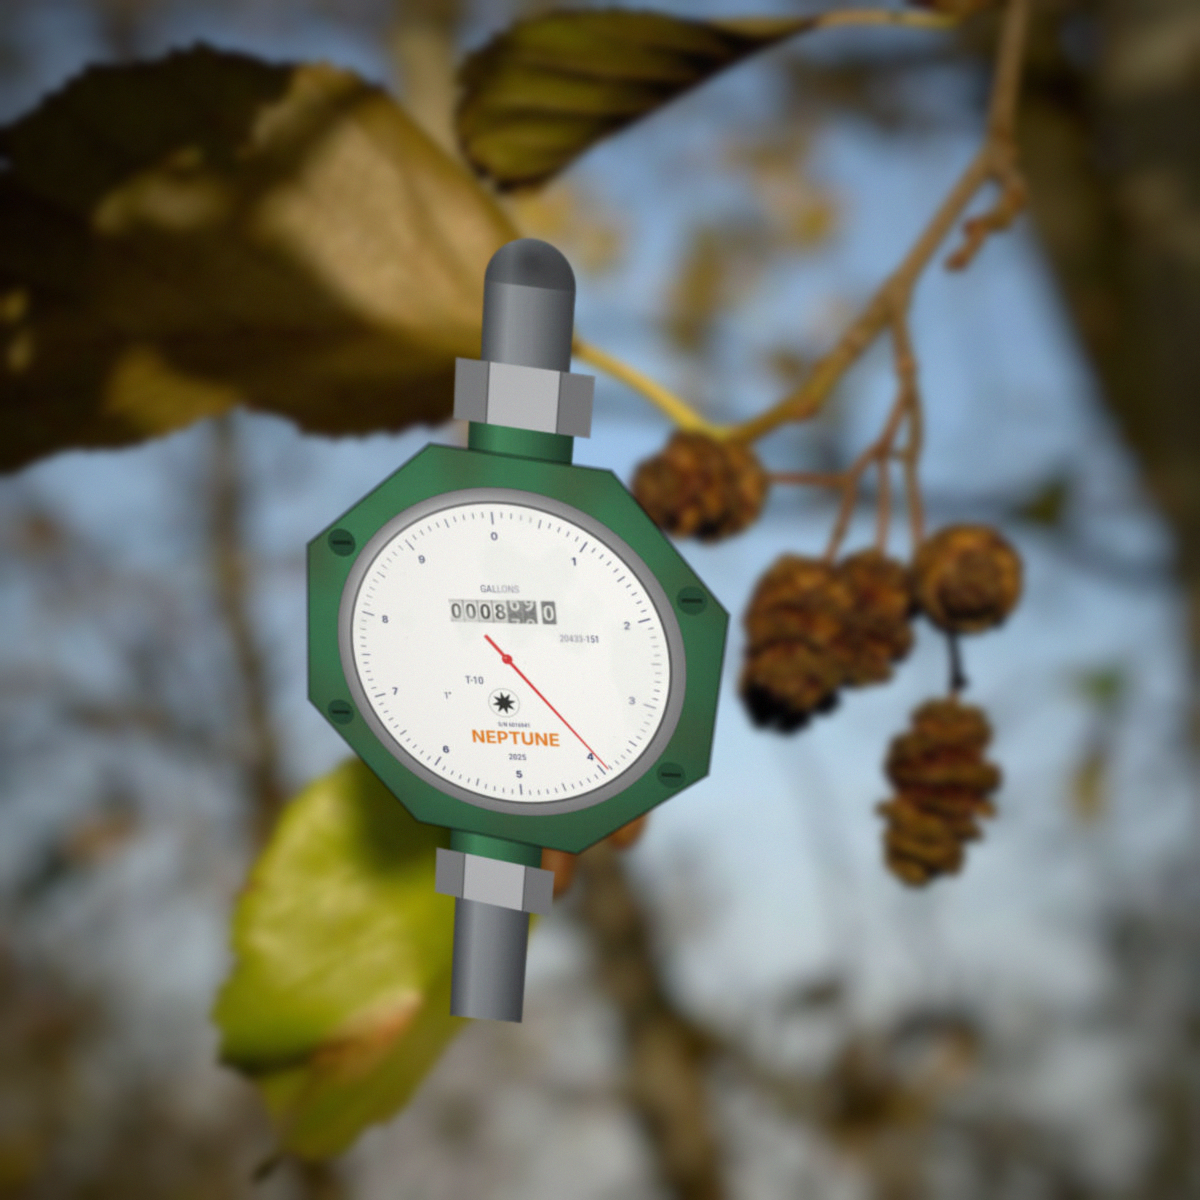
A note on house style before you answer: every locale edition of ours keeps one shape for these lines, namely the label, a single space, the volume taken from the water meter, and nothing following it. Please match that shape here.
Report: 8693.9 gal
